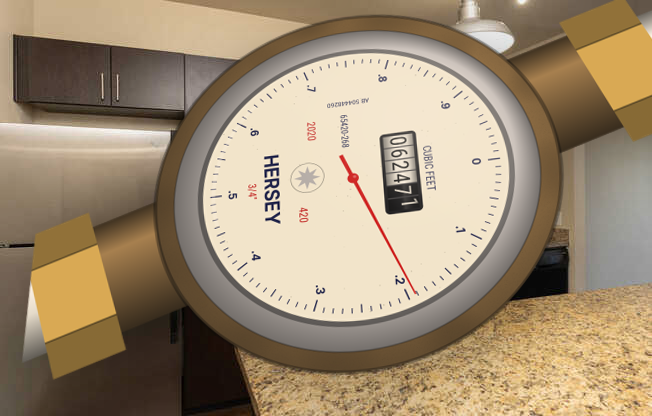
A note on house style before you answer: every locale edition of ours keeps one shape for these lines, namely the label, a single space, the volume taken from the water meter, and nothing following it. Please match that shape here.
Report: 62471.19 ft³
